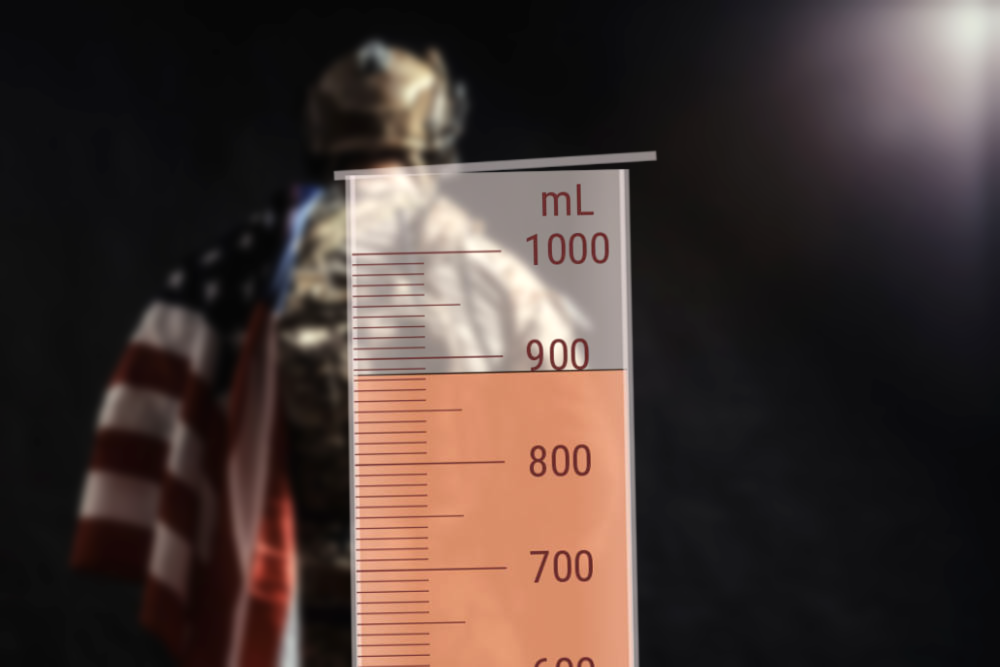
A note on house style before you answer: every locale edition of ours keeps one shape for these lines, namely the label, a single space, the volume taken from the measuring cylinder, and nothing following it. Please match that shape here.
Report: 885 mL
